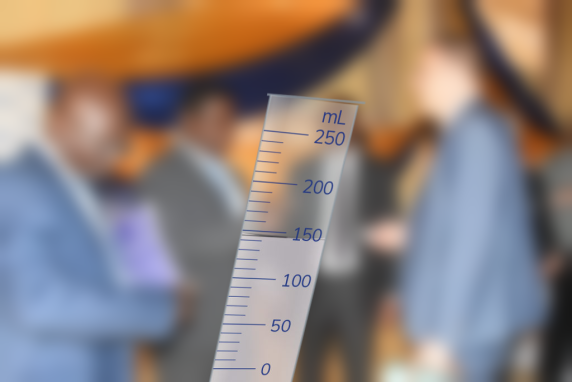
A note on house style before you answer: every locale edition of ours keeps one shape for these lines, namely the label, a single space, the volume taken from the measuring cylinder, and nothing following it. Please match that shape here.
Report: 145 mL
